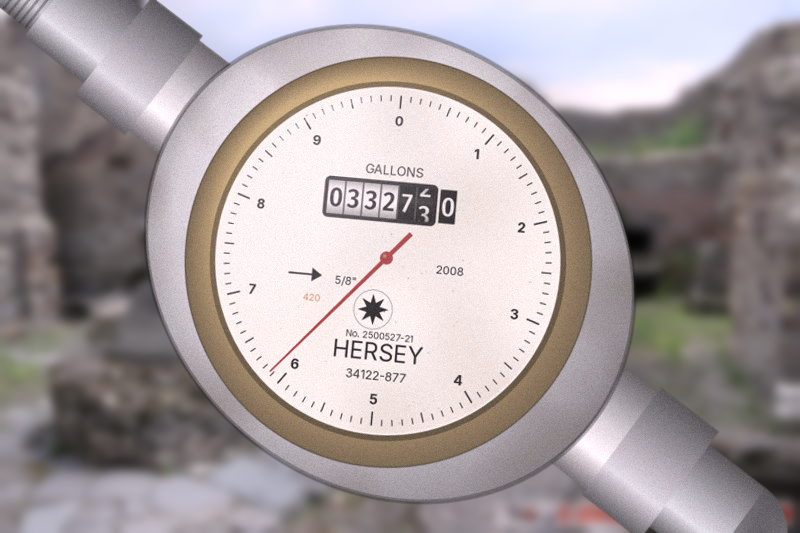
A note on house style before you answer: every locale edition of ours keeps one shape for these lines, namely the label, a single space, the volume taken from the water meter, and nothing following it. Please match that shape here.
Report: 332726.1 gal
